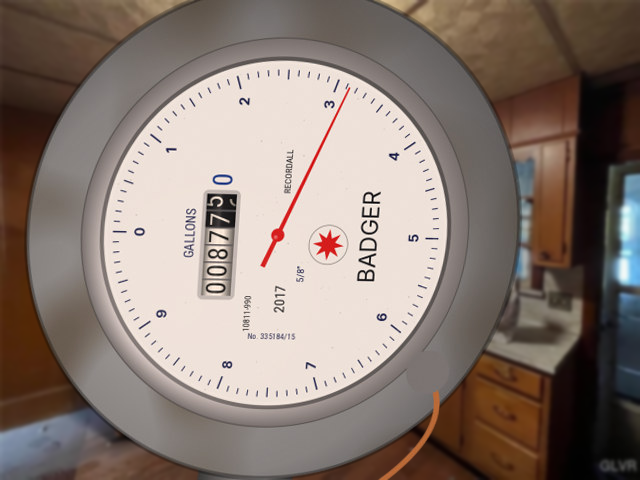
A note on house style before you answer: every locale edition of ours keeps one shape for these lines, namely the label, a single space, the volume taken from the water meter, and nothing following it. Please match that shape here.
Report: 87753.1 gal
